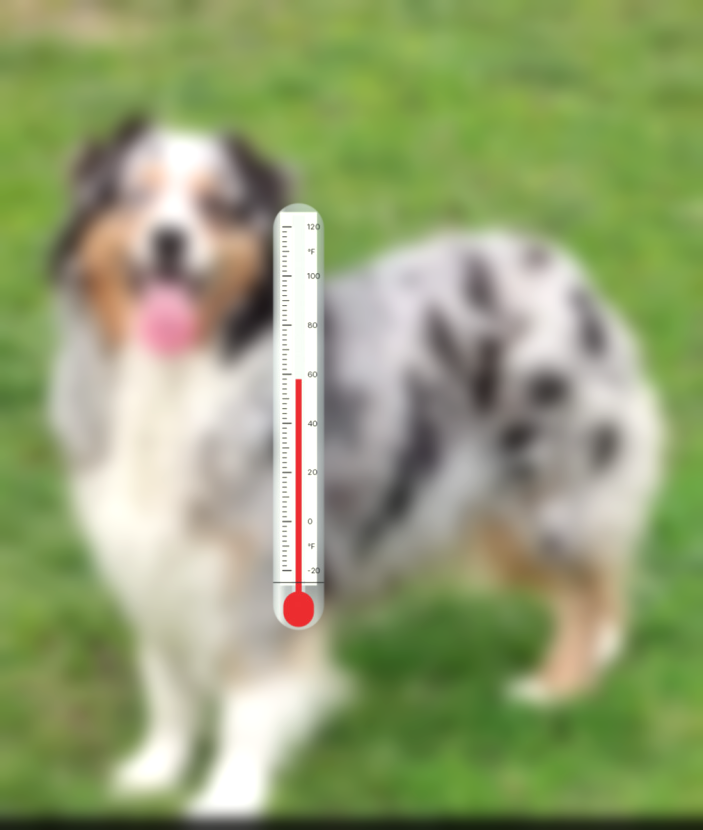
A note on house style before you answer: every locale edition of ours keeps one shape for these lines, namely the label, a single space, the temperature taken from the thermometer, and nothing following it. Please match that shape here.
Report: 58 °F
